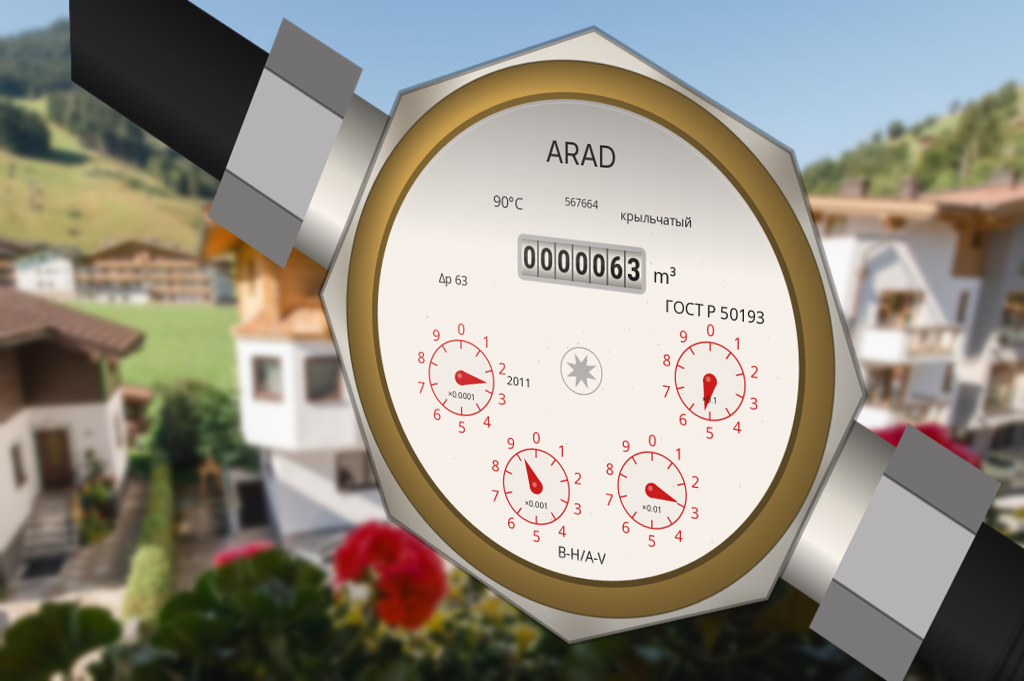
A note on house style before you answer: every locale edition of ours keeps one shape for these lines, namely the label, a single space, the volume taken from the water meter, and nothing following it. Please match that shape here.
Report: 63.5292 m³
